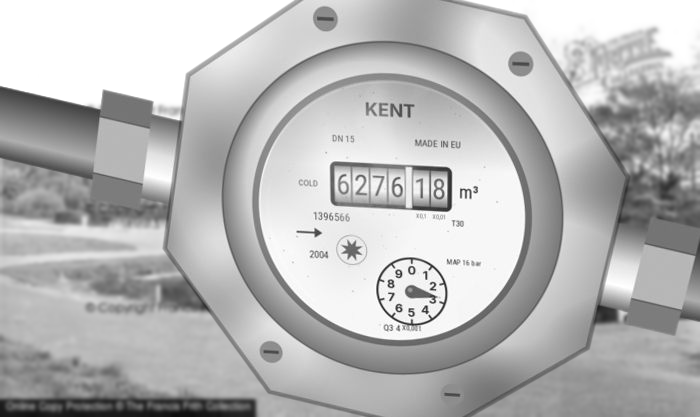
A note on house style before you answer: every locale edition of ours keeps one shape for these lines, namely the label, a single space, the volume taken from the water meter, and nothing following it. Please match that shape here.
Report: 6276.182 m³
